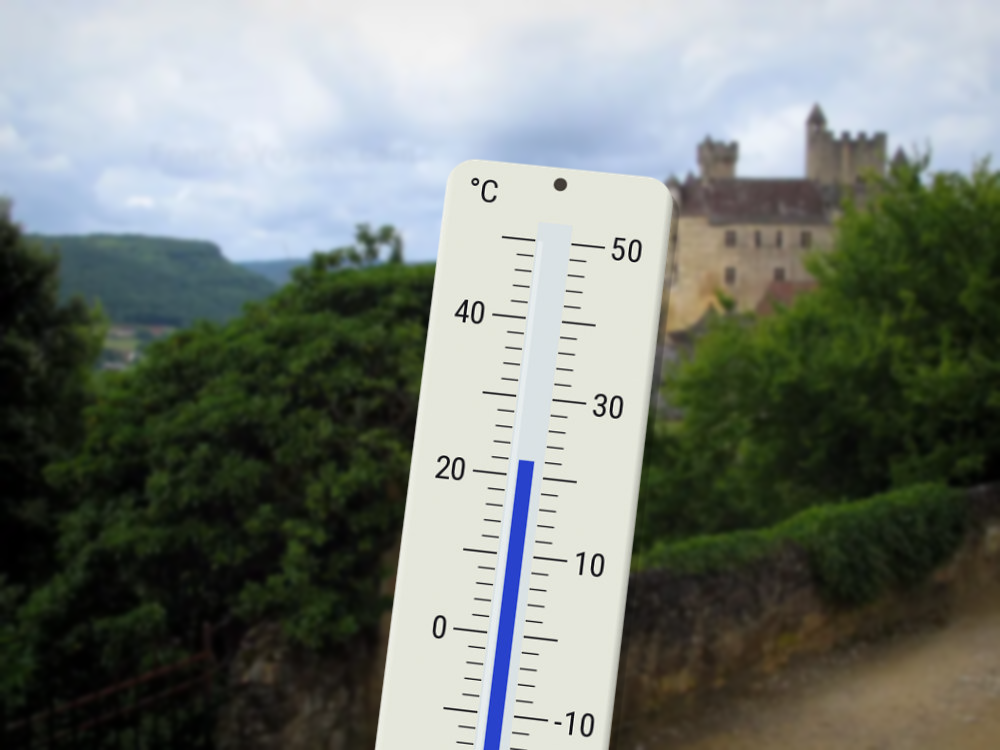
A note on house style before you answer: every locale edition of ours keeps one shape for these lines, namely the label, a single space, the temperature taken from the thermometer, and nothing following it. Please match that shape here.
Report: 22 °C
